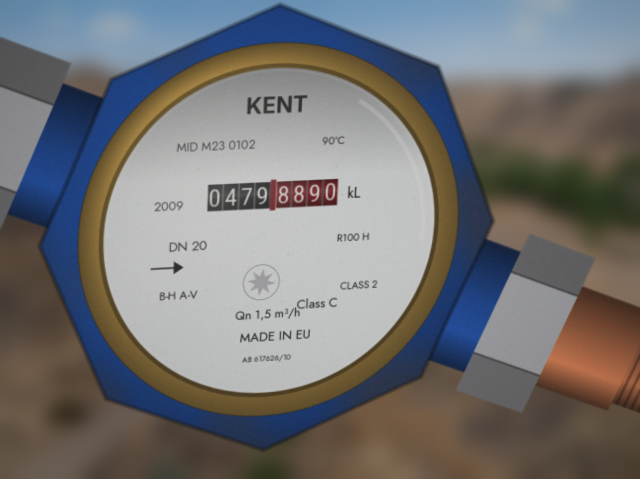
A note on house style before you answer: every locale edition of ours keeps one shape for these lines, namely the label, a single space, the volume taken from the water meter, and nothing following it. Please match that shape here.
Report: 479.8890 kL
